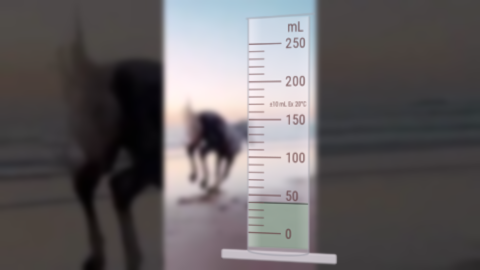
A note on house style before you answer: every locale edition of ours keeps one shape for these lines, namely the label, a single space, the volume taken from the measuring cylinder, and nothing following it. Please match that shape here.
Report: 40 mL
